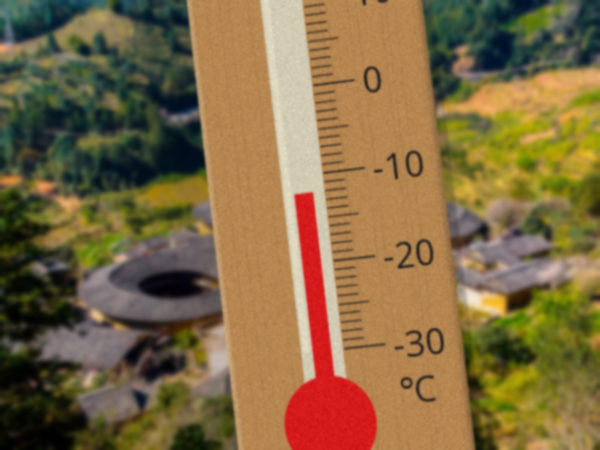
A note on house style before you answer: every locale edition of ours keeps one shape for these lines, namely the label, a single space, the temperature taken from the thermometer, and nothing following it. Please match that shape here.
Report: -12 °C
